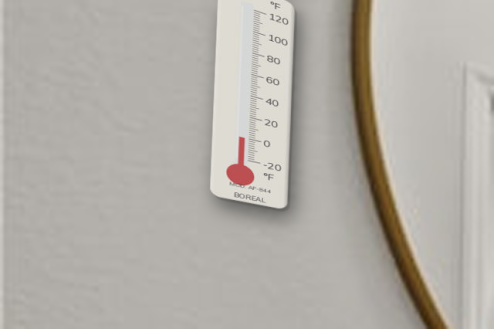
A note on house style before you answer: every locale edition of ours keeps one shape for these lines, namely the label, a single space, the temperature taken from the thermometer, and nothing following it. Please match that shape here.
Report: 0 °F
